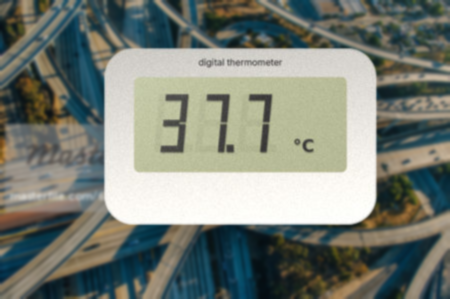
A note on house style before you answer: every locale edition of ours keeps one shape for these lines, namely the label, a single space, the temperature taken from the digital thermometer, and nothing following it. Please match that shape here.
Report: 37.7 °C
